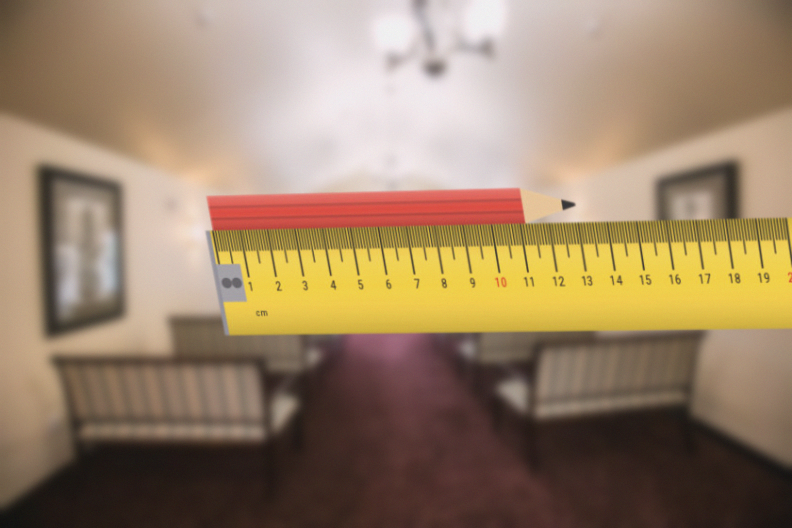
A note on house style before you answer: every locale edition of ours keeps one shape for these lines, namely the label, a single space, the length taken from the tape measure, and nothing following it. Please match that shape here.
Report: 13 cm
